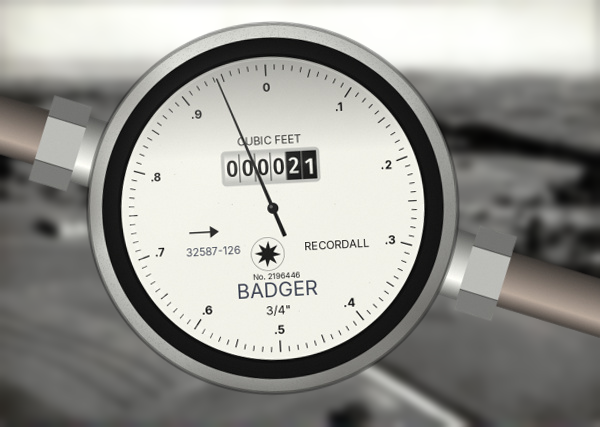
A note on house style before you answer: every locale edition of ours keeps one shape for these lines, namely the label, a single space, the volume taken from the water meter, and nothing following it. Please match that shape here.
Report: 20.94 ft³
